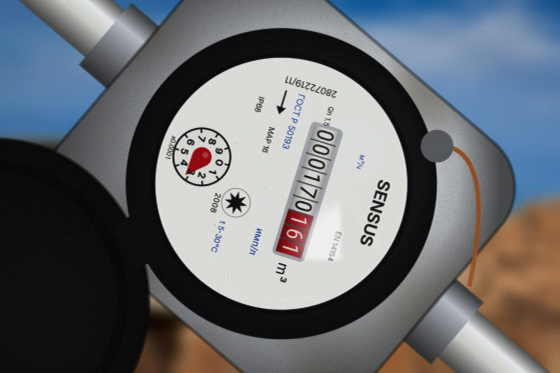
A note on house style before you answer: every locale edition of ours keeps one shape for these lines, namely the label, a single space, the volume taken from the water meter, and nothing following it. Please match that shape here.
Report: 170.1613 m³
